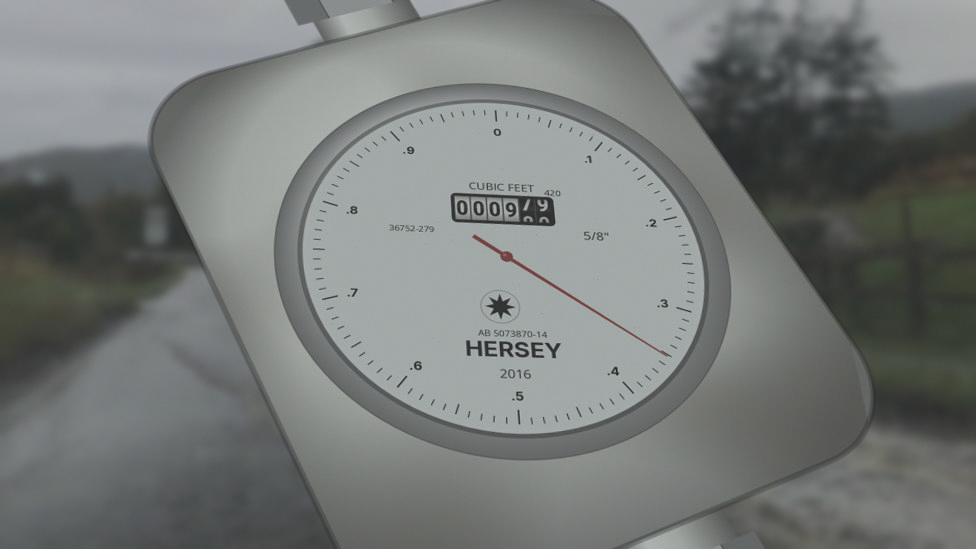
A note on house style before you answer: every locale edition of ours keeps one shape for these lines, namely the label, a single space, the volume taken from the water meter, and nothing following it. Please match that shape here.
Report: 979.35 ft³
